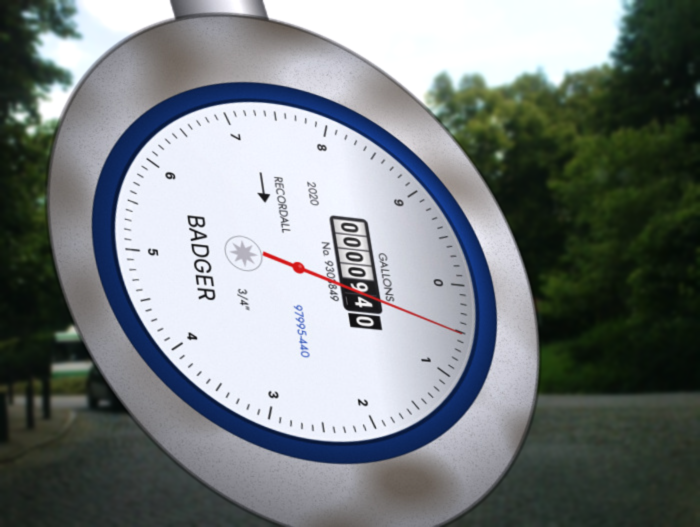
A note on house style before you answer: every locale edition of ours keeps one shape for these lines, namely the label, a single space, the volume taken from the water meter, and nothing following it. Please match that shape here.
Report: 940.5 gal
